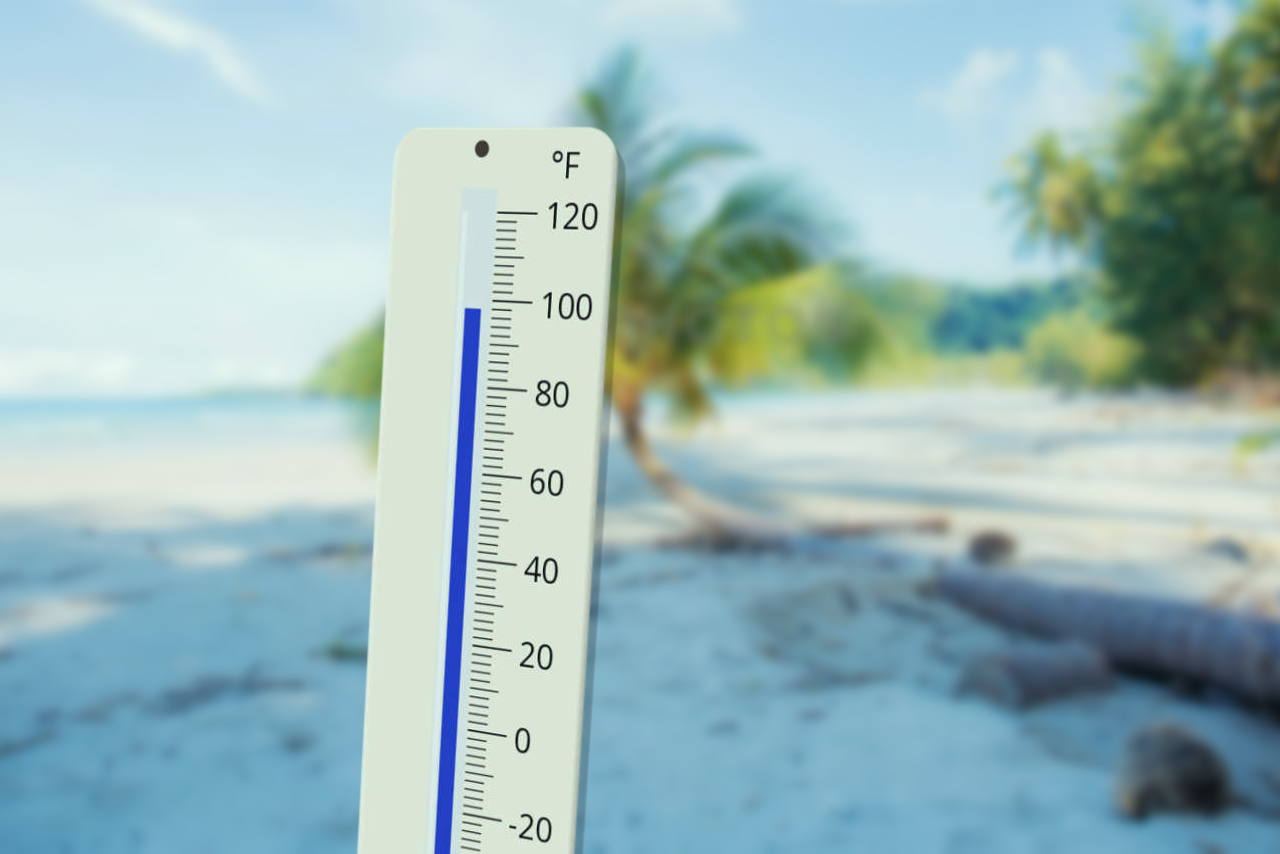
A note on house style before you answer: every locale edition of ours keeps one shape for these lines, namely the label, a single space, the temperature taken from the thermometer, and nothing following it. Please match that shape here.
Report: 98 °F
